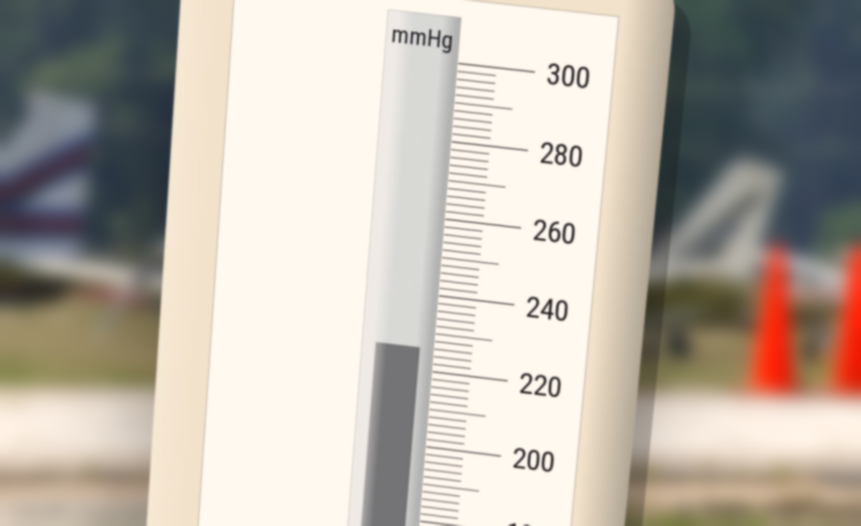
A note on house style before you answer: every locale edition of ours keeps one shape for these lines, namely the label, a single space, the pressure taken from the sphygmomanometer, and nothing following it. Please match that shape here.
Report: 226 mmHg
